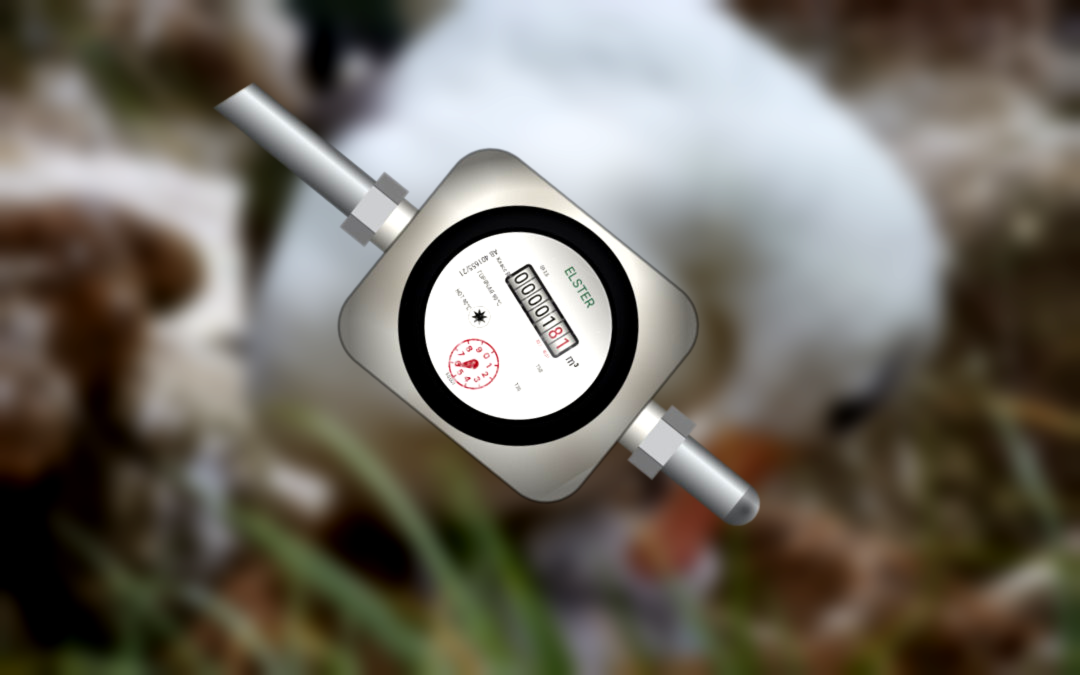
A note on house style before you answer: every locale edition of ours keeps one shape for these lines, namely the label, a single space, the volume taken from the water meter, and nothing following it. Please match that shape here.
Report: 1.815 m³
